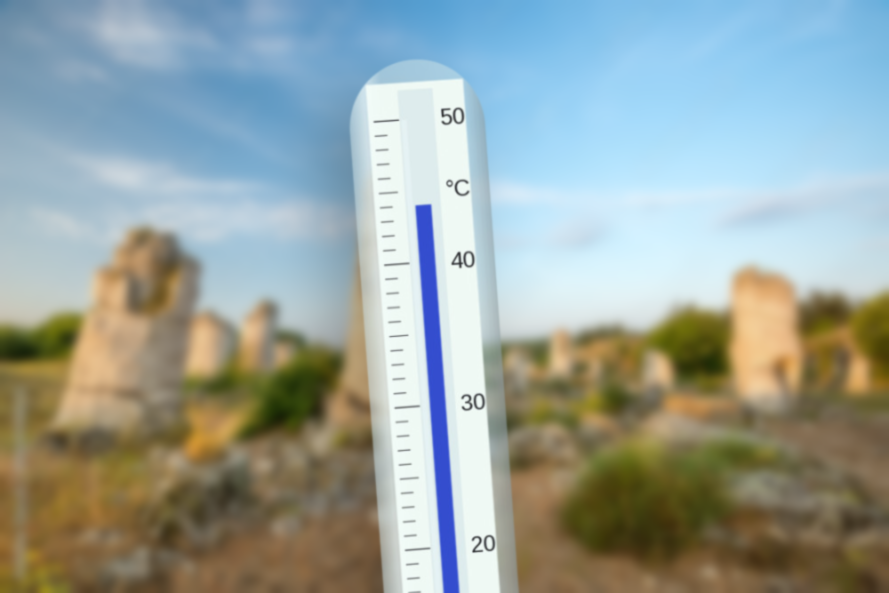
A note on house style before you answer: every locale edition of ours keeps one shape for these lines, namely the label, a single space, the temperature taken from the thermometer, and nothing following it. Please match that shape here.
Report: 44 °C
